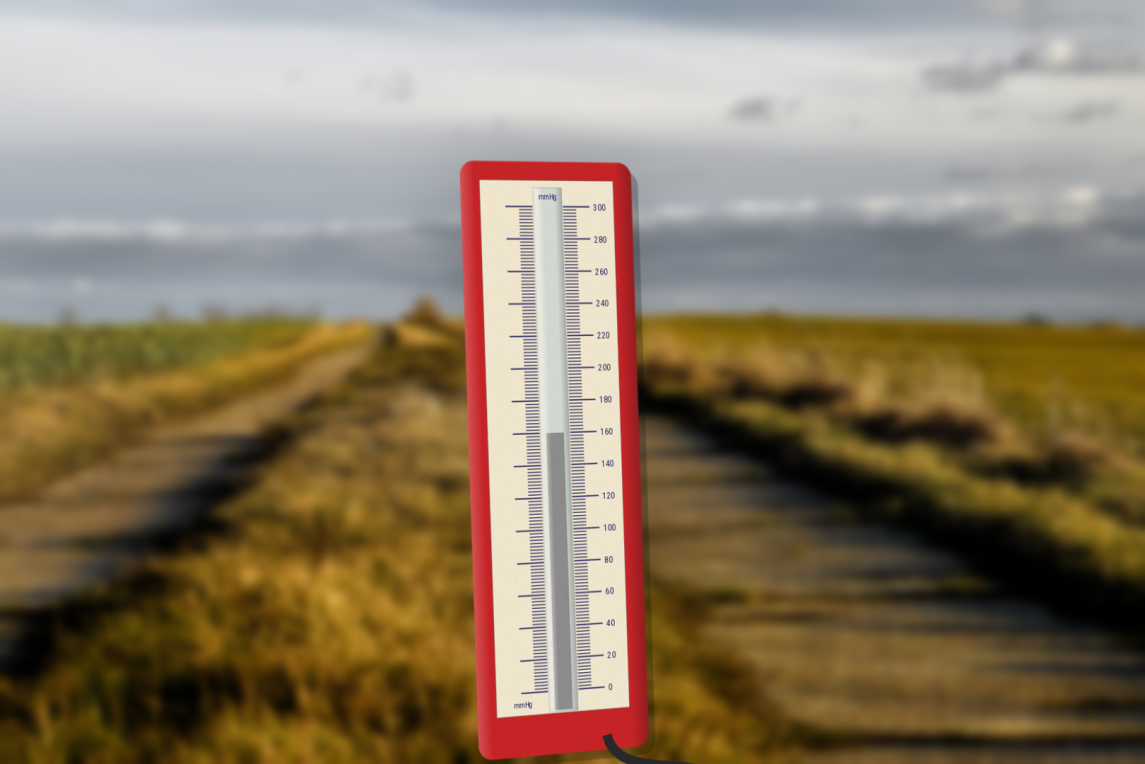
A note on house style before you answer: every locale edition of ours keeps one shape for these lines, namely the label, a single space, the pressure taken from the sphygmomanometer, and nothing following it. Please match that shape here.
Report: 160 mmHg
